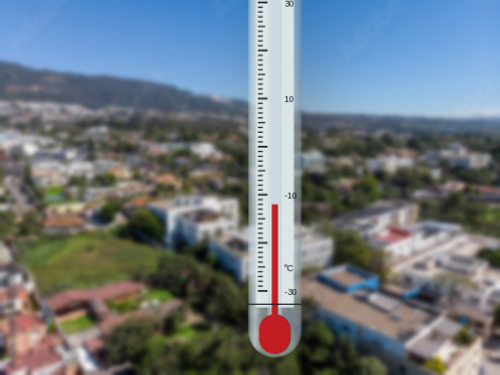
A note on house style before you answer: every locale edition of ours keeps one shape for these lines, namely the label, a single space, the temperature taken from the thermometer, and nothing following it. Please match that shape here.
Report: -12 °C
